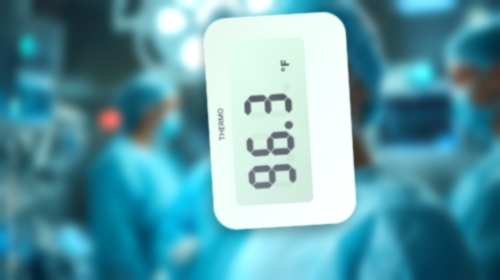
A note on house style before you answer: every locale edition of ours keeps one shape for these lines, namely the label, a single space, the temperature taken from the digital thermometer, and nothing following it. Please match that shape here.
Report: 96.3 °F
